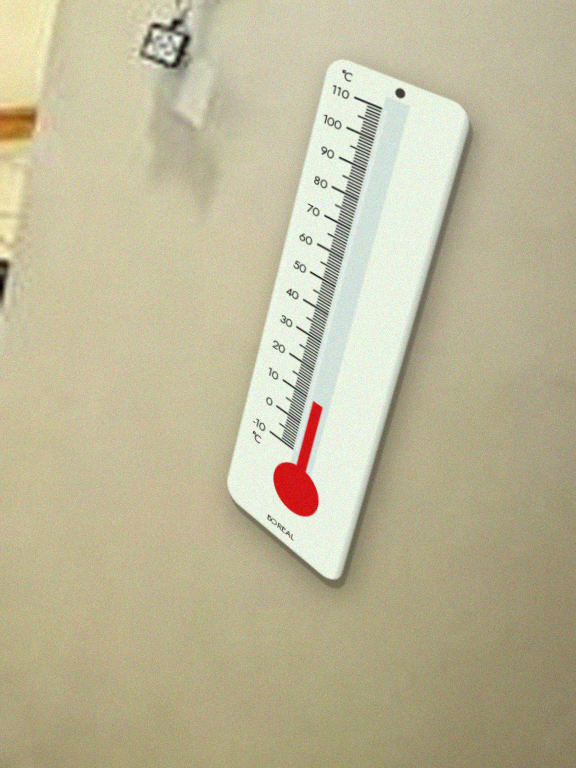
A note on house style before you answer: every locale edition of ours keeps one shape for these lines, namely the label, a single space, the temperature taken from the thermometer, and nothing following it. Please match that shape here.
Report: 10 °C
